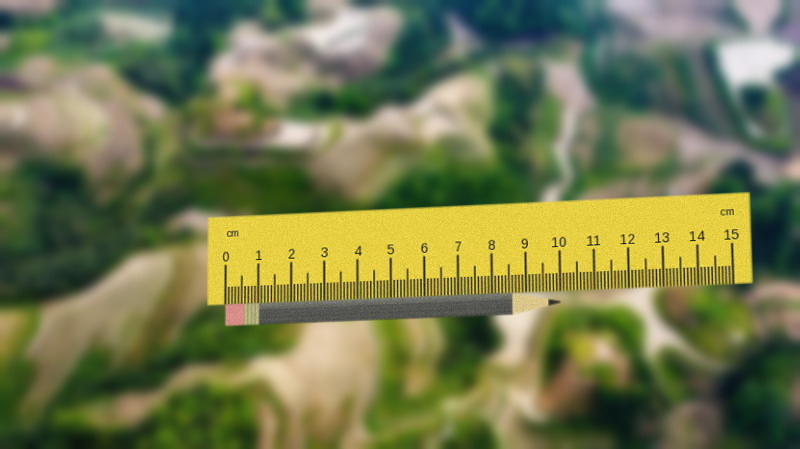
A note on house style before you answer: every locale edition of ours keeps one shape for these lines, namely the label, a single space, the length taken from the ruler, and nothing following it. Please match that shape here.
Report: 10 cm
